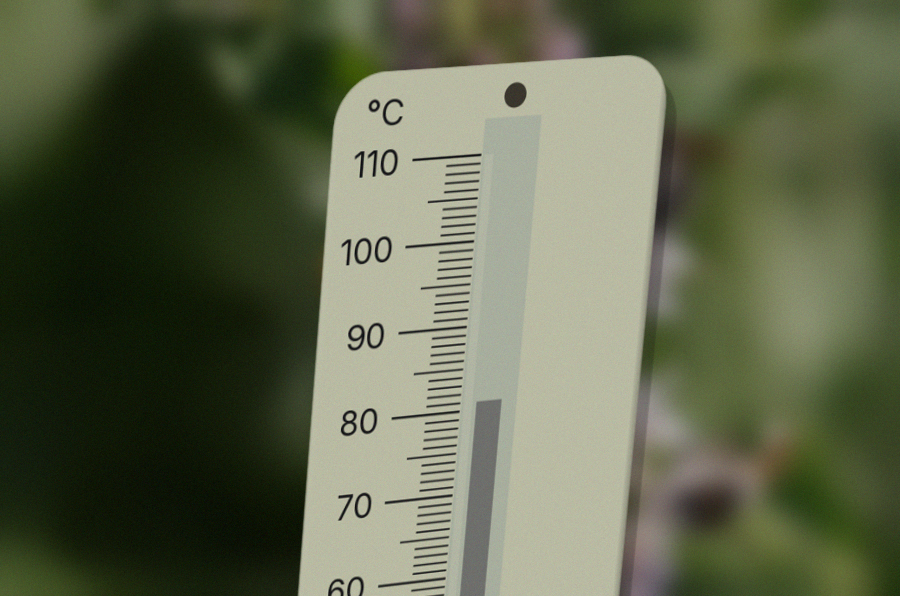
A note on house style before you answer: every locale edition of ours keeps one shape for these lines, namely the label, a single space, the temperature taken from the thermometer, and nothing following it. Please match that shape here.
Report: 81 °C
